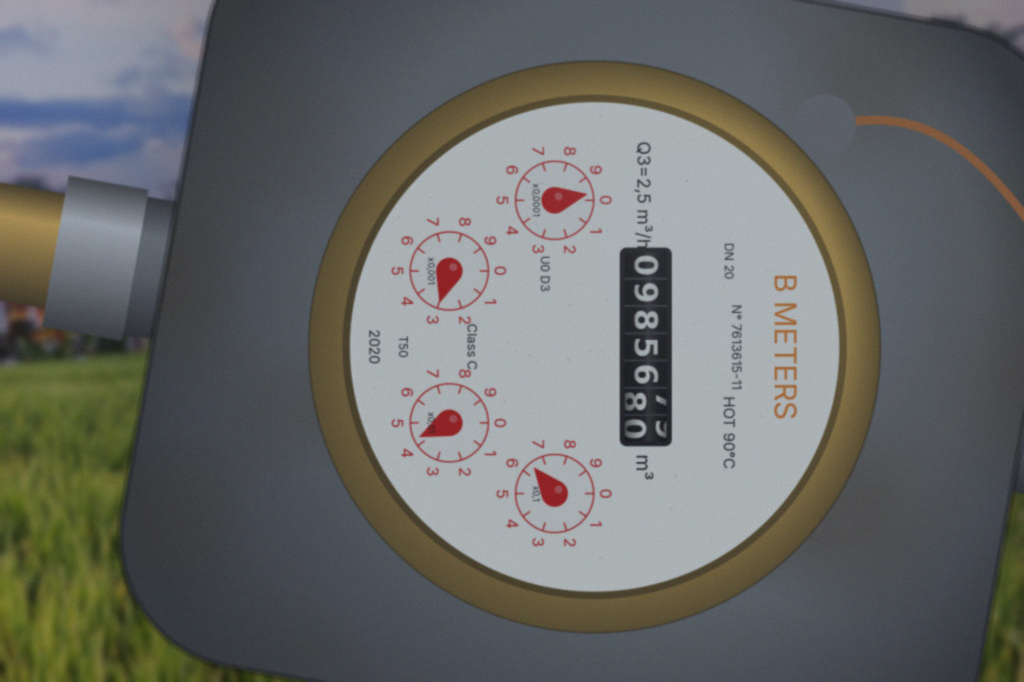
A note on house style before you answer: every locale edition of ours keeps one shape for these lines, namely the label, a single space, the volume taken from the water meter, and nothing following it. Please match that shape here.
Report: 985679.6429 m³
